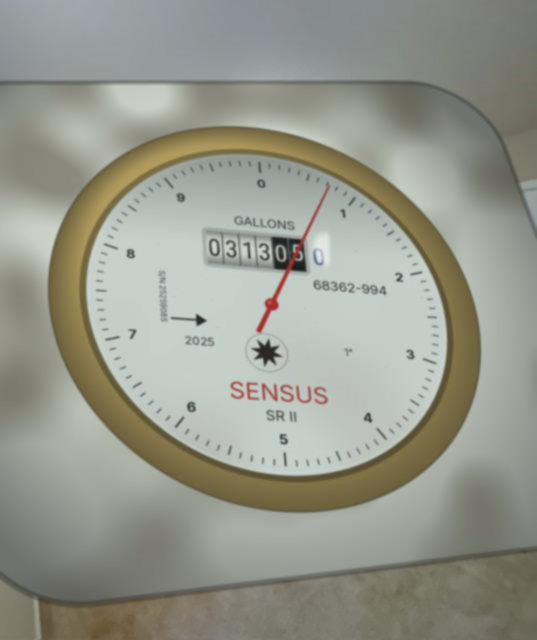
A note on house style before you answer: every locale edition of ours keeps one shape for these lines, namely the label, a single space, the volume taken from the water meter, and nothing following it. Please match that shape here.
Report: 313050.7 gal
